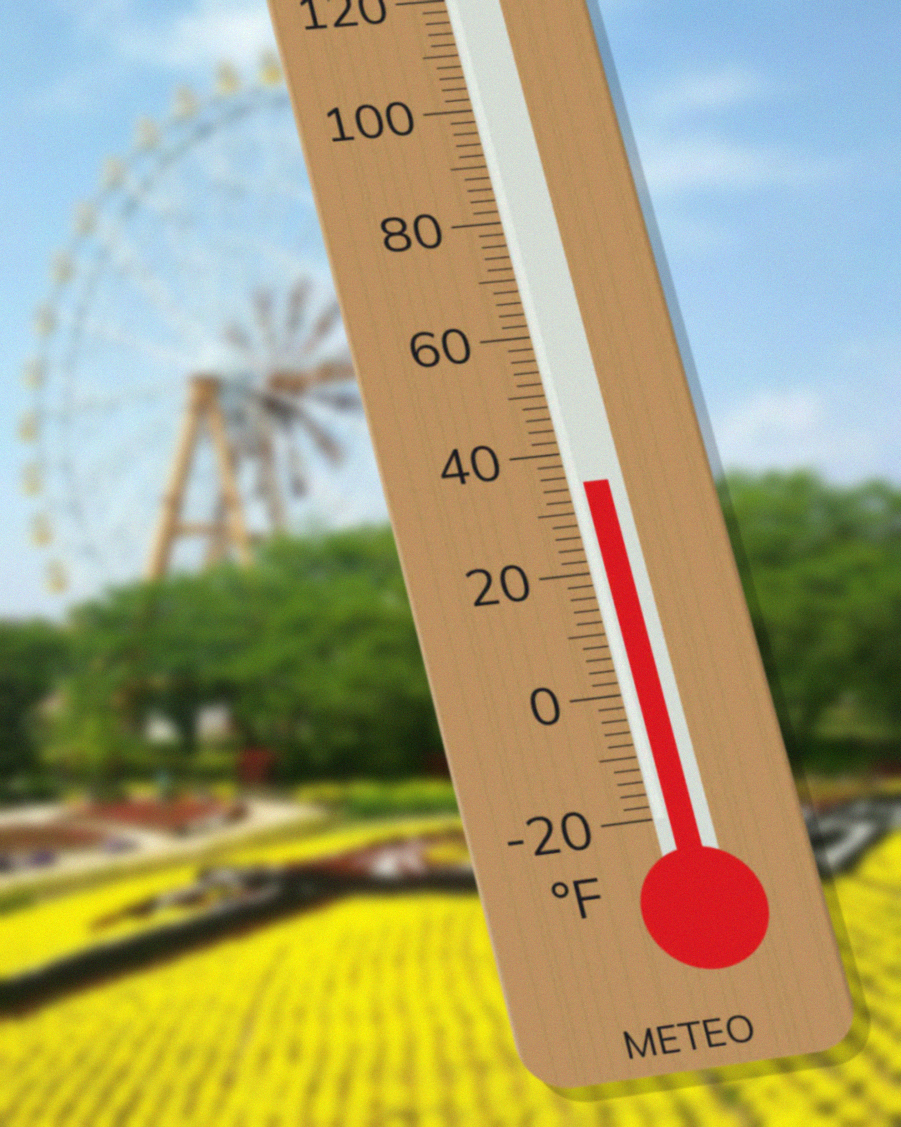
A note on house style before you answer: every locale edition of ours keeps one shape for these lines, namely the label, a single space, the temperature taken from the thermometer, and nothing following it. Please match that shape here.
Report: 35 °F
